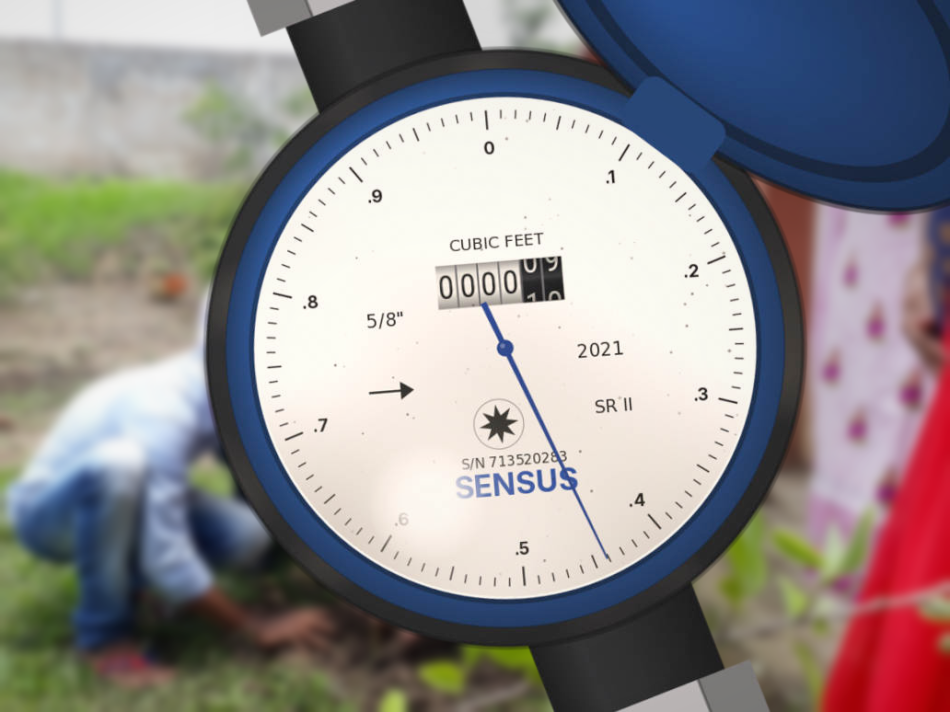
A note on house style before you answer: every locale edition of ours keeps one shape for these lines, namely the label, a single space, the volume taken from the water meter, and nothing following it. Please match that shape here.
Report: 9.44 ft³
